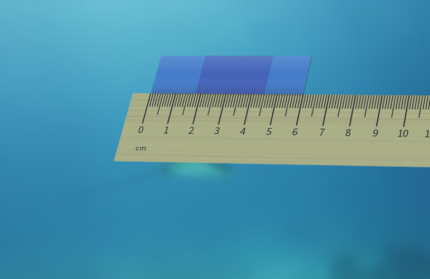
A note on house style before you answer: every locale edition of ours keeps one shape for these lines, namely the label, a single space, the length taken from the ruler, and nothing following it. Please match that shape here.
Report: 6 cm
